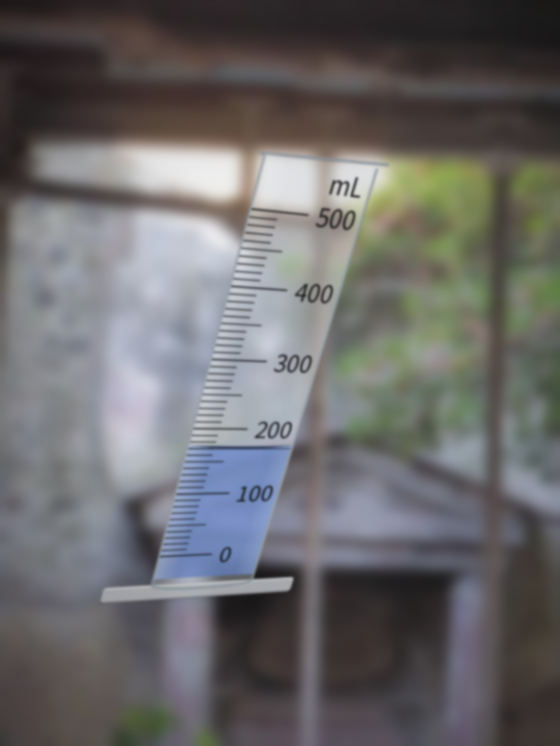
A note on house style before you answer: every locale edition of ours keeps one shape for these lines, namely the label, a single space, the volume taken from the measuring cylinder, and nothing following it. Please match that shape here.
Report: 170 mL
